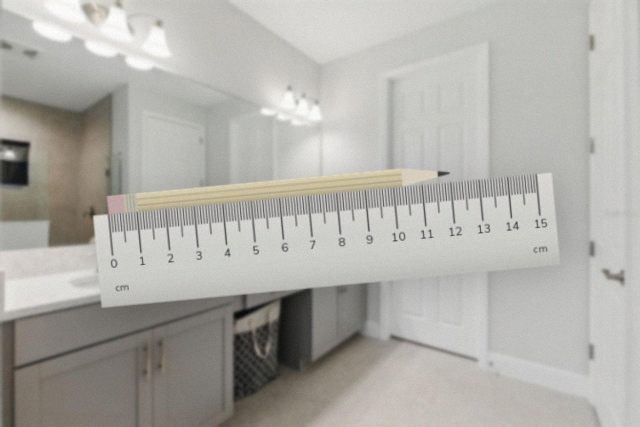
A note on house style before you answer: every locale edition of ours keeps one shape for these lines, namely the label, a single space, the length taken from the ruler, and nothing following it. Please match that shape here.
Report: 12 cm
